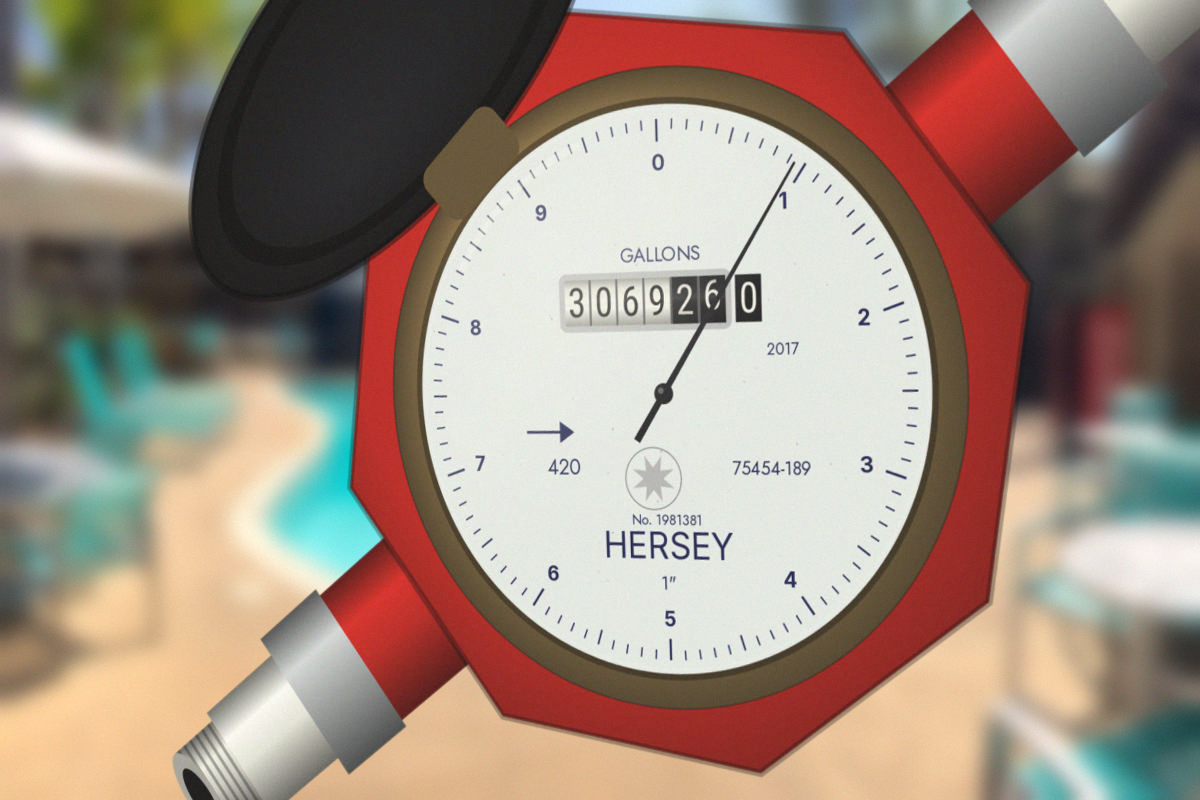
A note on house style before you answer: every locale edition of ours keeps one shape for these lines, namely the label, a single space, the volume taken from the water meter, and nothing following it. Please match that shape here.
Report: 3069260.9 gal
